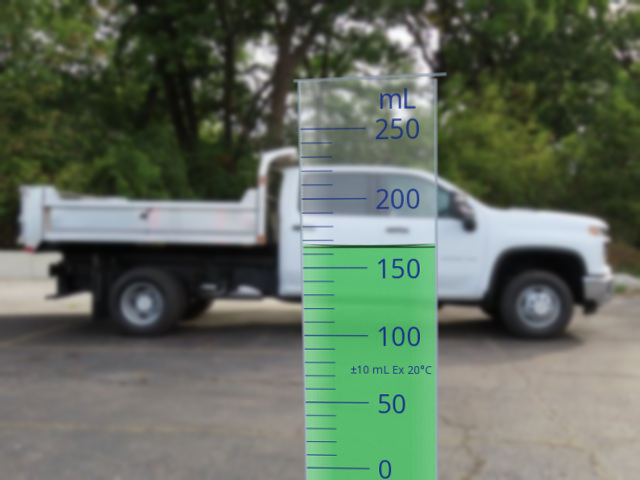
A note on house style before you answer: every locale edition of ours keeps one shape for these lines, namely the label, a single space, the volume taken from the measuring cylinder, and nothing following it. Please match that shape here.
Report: 165 mL
